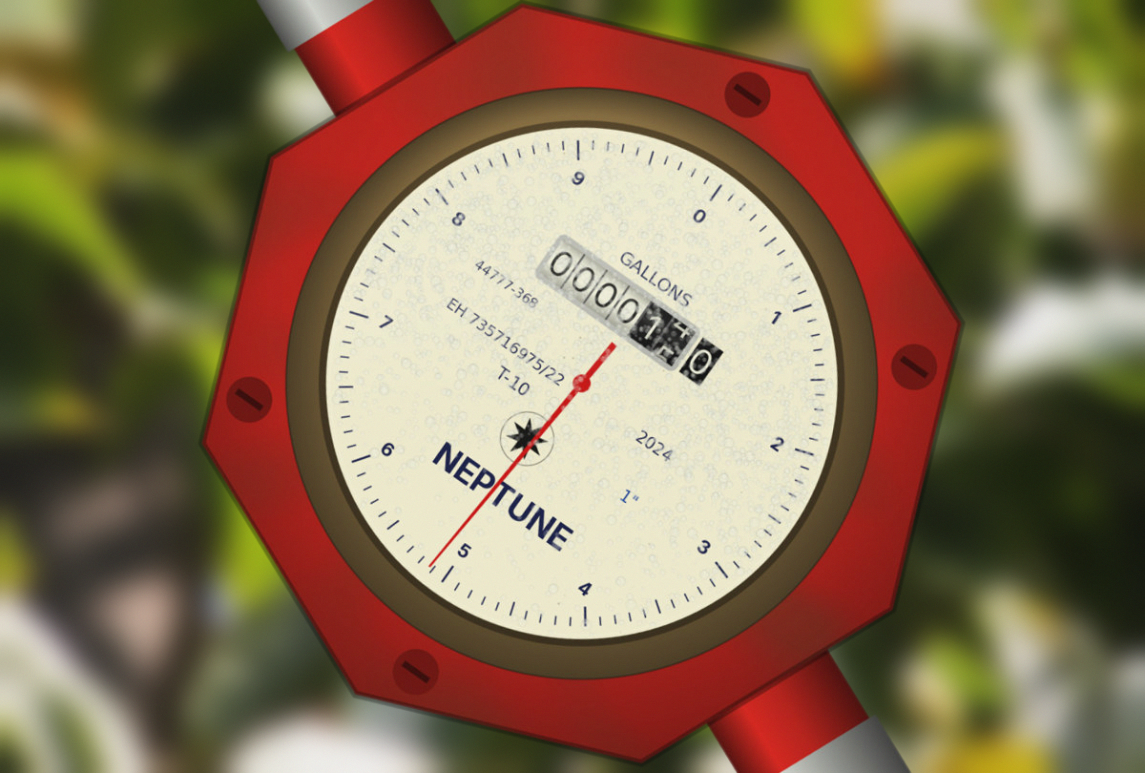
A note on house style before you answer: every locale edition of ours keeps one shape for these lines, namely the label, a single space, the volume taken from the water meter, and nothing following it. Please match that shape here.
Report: 145.1 gal
